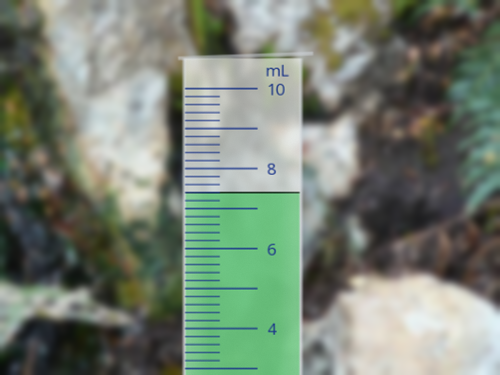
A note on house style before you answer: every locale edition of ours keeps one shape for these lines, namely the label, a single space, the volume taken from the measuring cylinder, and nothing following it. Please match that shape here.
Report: 7.4 mL
